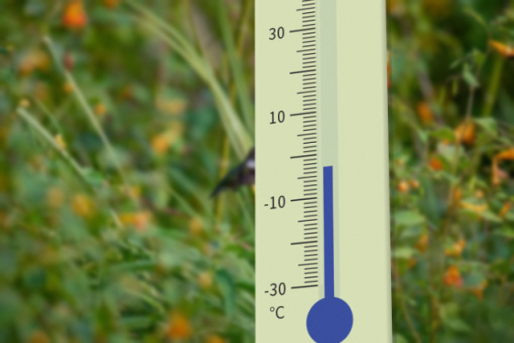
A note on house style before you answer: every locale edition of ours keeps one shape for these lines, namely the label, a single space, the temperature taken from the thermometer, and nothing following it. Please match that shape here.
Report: -3 °C
